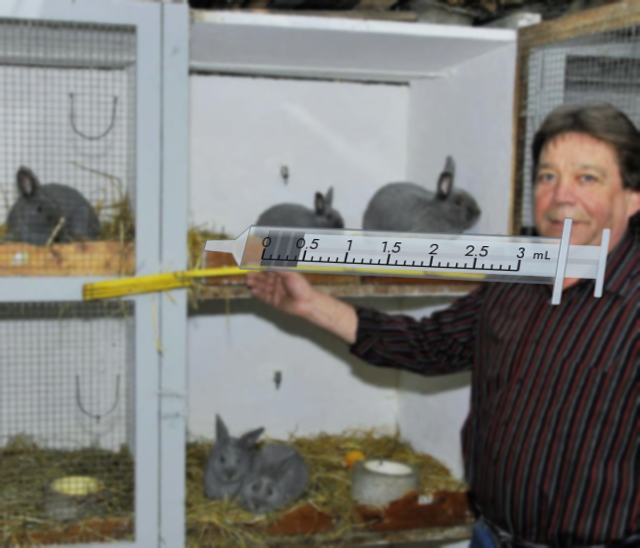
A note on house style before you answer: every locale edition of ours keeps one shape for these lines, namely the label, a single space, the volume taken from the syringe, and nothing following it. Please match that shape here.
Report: 0 mL
